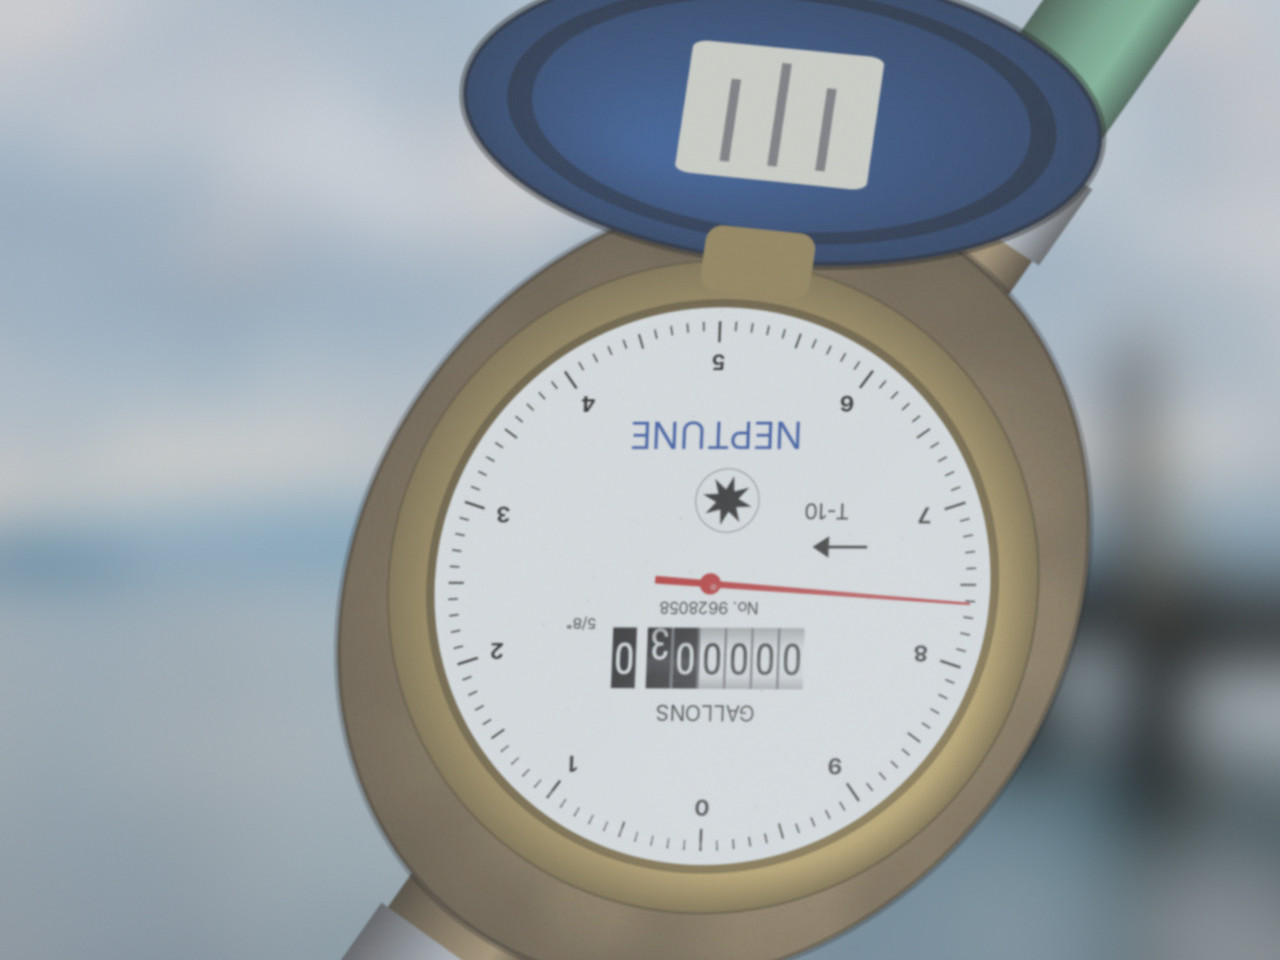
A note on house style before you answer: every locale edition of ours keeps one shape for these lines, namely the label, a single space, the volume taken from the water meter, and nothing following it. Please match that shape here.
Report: 27.6 gal
